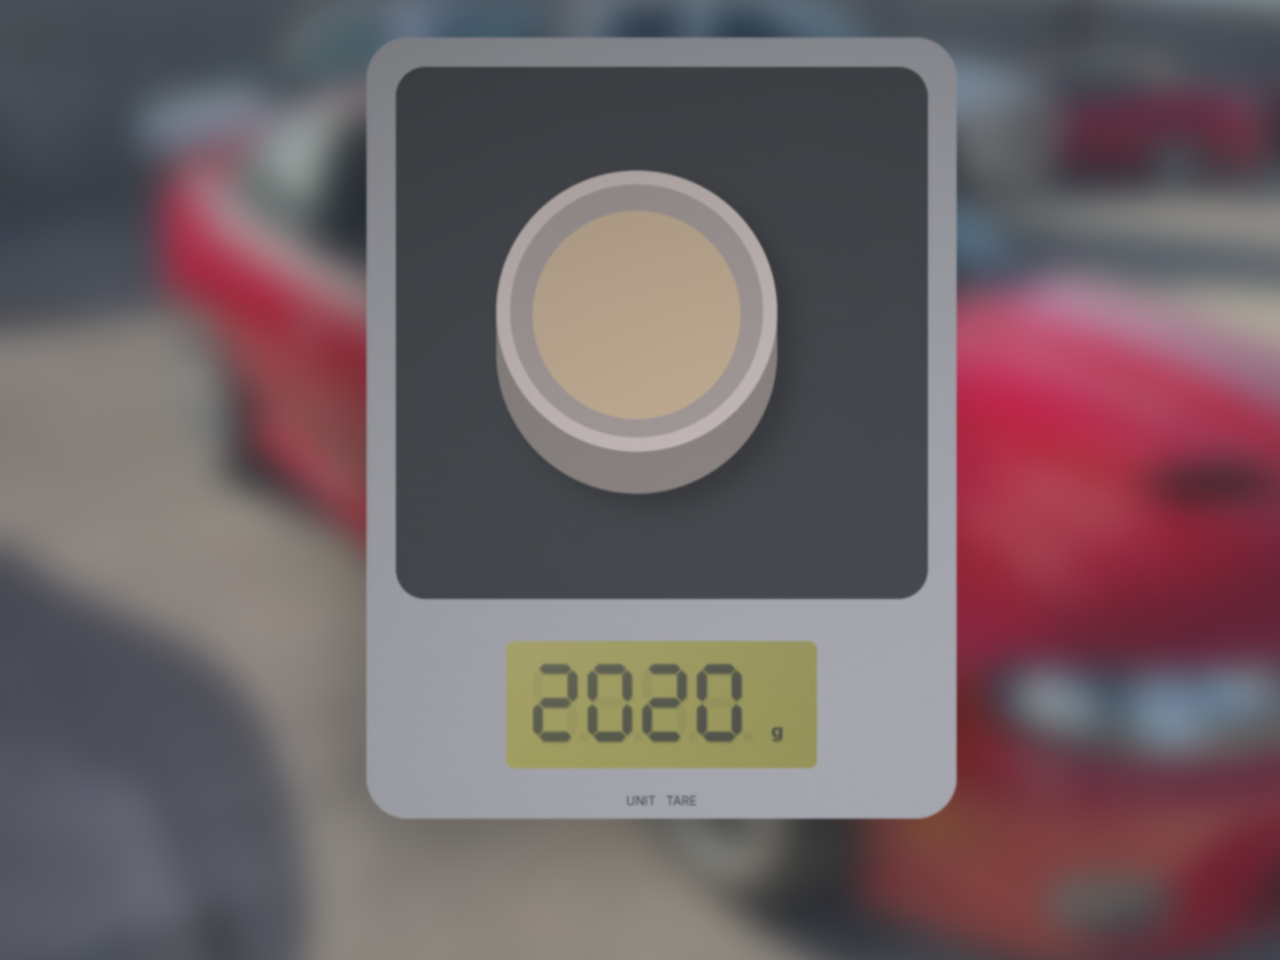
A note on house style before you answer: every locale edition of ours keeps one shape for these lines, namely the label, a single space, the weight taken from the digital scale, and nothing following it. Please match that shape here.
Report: 2020 g
